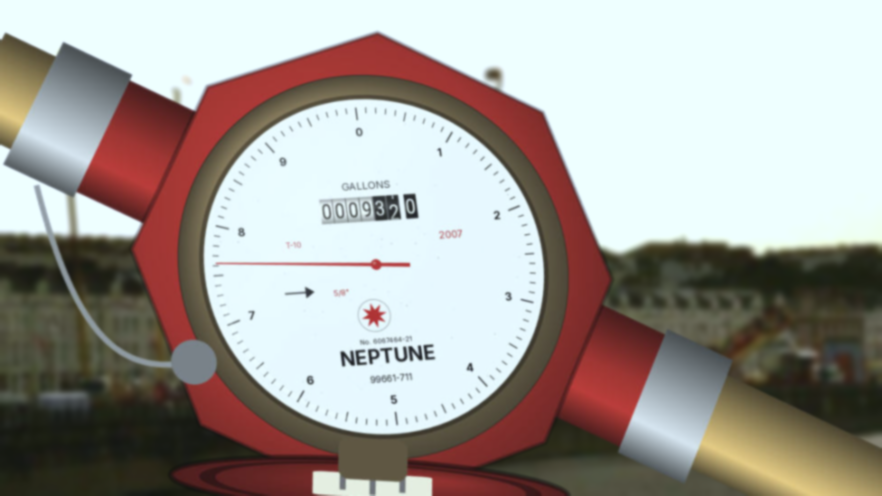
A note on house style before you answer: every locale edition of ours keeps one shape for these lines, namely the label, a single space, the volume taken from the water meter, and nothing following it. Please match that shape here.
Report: 9317.6 gal
